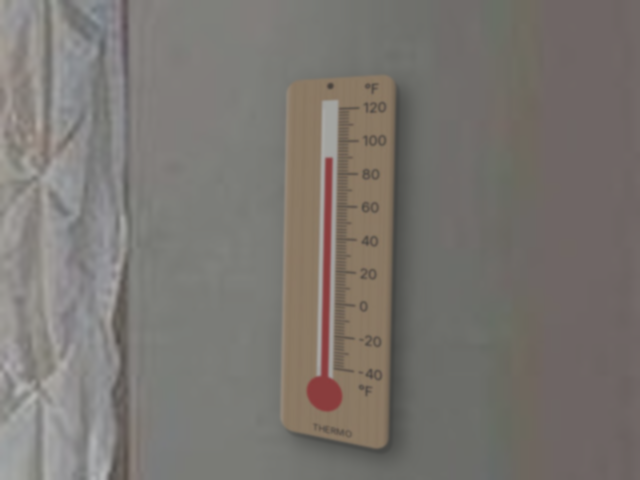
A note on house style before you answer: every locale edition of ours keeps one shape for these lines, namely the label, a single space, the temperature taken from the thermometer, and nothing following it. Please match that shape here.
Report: 90 °F
